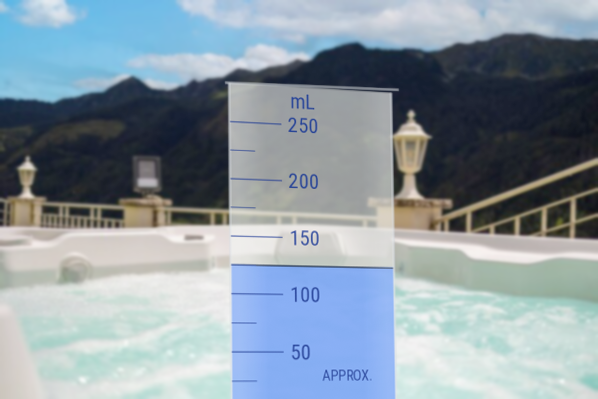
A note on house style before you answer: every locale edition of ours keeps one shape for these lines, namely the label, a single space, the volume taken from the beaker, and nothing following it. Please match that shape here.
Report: 125 mL
